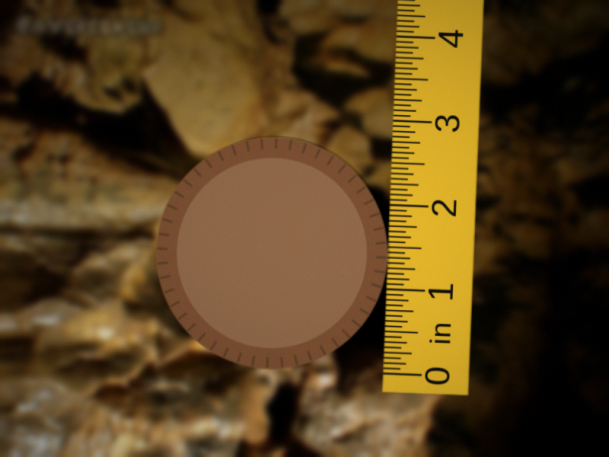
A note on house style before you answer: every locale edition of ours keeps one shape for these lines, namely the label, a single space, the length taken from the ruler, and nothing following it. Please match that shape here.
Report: 2.75 in
